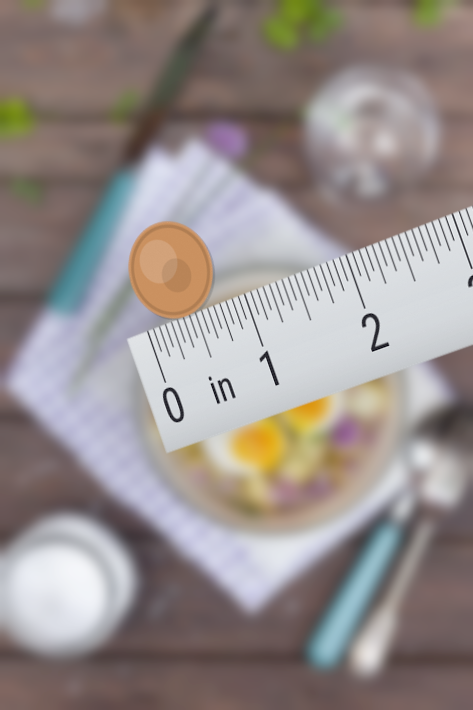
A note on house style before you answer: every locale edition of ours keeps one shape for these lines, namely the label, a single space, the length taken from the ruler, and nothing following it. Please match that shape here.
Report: 0.8125 in
